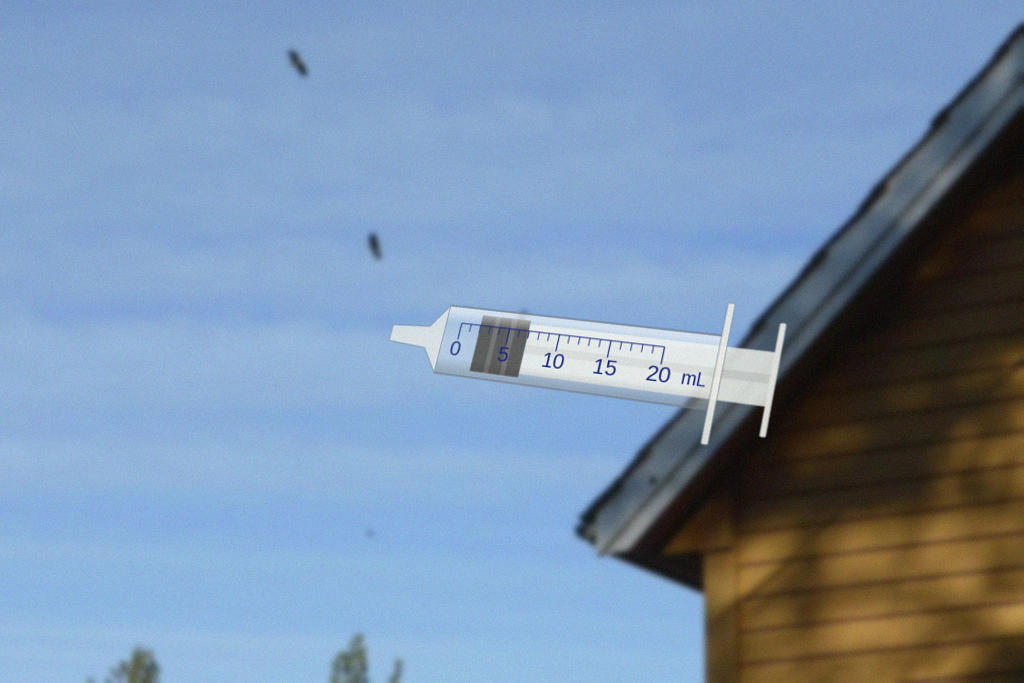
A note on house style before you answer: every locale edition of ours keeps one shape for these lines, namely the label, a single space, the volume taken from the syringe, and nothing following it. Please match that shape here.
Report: 2 mL
